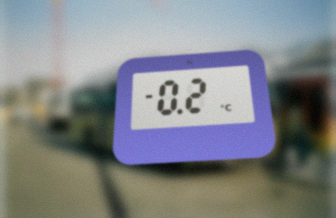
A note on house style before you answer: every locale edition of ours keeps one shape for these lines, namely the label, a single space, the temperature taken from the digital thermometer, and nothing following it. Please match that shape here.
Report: -0.2 °C
